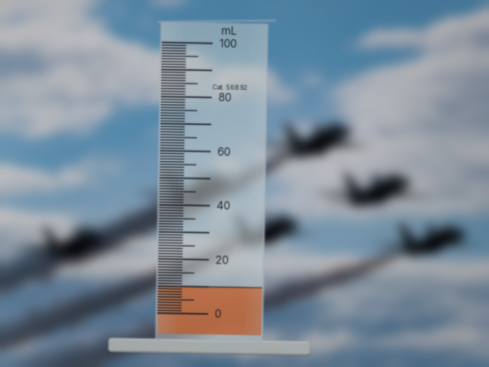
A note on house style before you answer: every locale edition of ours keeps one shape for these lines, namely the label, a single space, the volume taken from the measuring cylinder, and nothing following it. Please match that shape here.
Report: 10 mL
